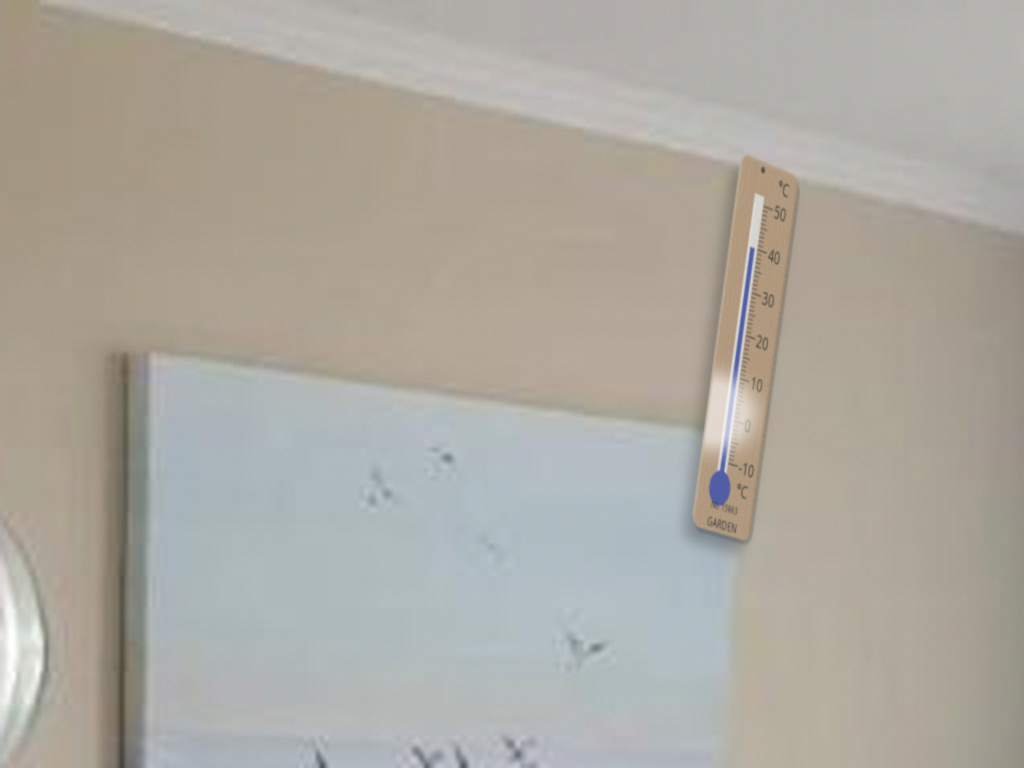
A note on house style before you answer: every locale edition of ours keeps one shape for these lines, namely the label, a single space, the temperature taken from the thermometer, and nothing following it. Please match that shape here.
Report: 40 °C
